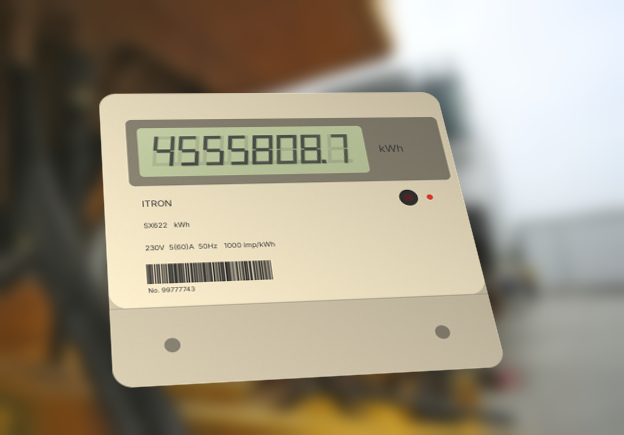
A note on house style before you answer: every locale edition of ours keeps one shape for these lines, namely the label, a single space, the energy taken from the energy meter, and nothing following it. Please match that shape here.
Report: 4555808.7 kWh
